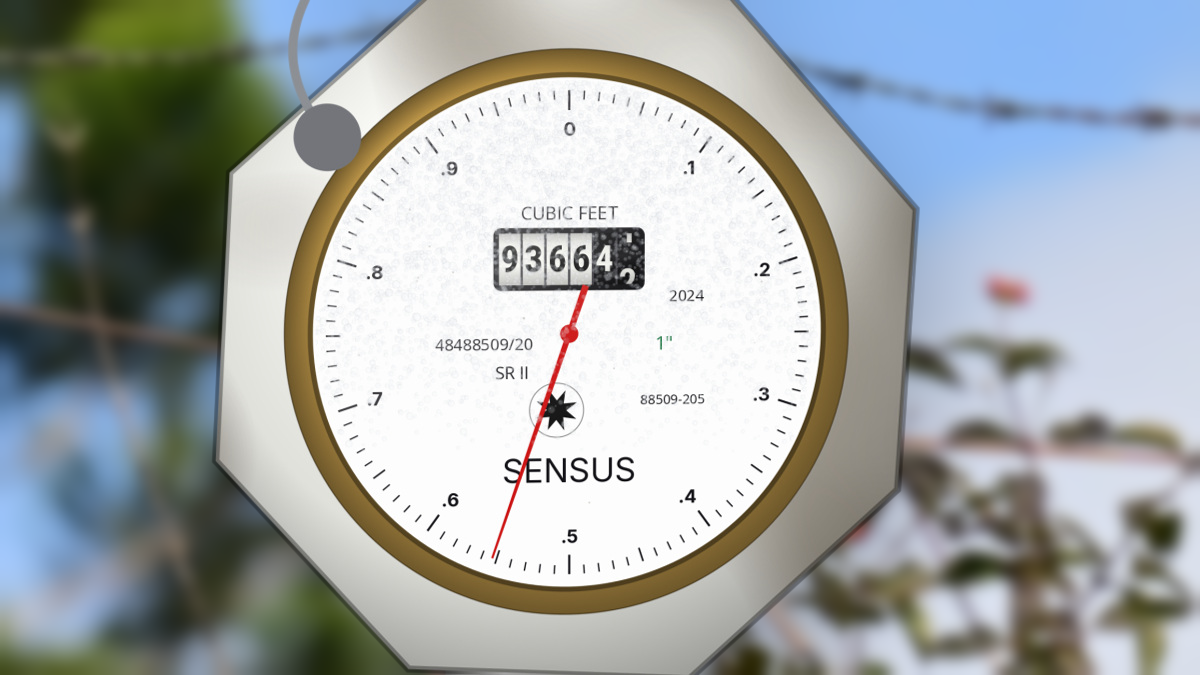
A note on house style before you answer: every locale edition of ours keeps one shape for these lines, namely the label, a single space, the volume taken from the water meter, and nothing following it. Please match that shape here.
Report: 936641.55 ft³
